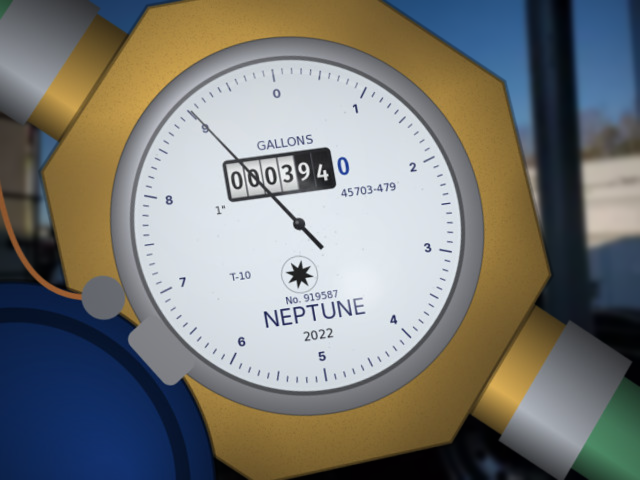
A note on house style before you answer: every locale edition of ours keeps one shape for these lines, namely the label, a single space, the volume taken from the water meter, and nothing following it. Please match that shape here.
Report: 3939.0 gal
